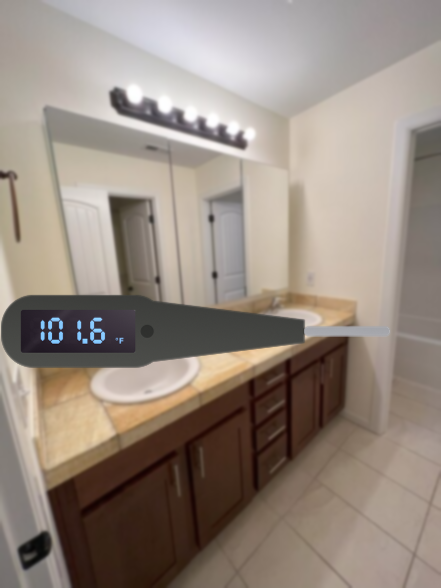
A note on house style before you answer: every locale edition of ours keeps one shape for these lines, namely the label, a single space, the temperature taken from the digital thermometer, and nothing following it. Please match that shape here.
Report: 101.6 °F
